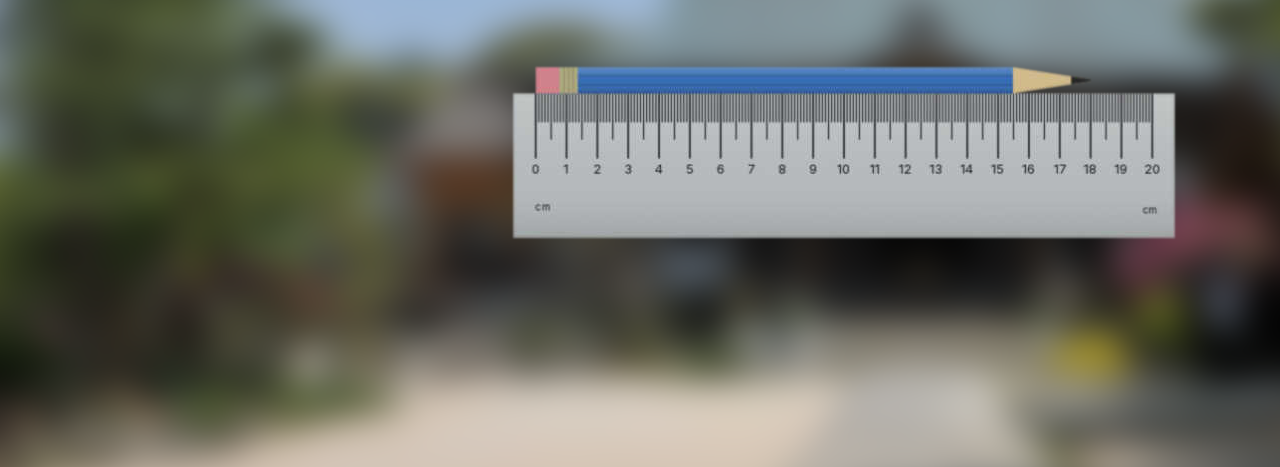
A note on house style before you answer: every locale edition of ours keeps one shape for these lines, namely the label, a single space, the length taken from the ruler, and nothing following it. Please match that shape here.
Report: 18 cm
